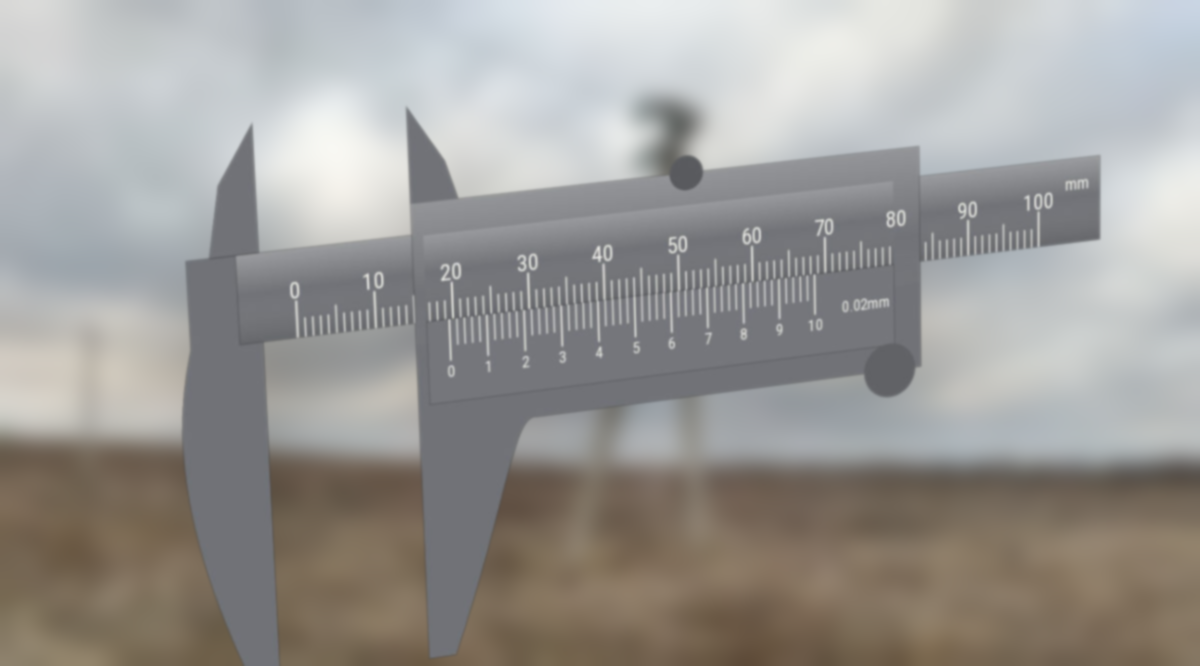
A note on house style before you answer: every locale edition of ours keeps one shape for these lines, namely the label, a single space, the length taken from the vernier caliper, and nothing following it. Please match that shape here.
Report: 19.5 mm
